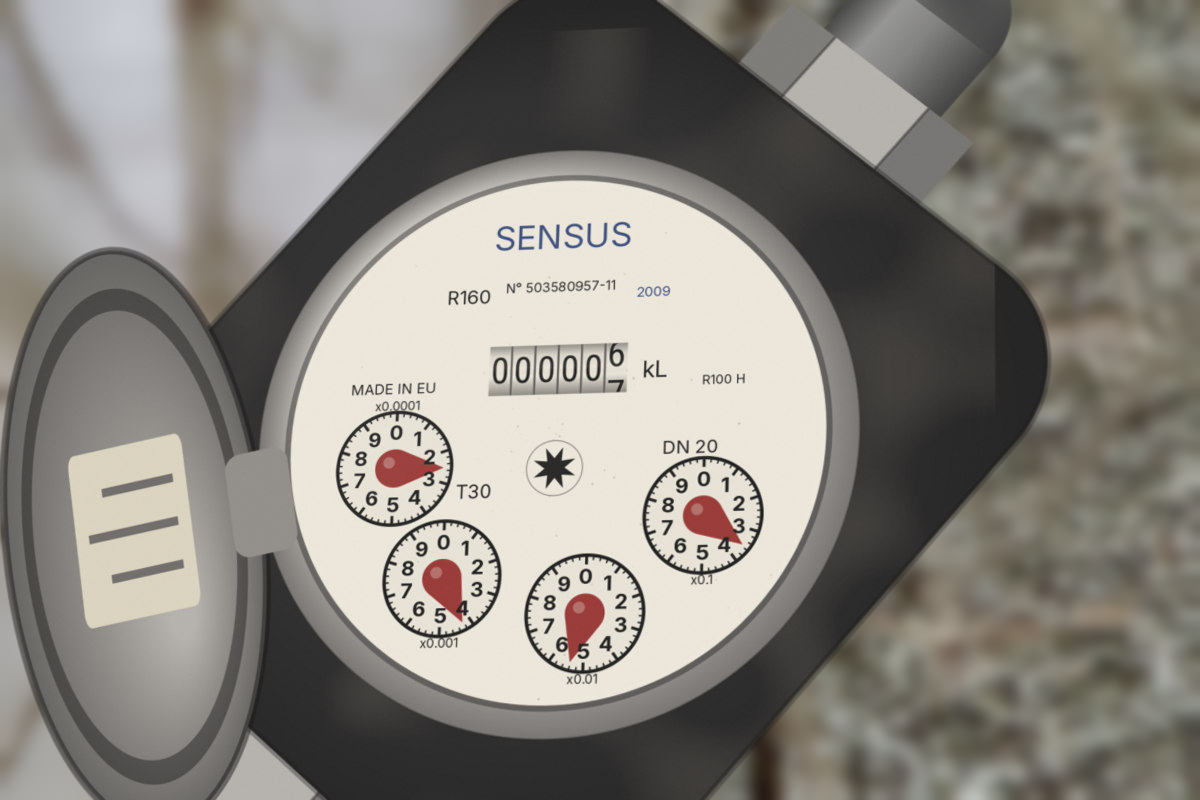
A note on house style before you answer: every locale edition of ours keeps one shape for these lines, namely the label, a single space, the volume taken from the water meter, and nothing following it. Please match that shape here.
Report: 6.3542 kL
